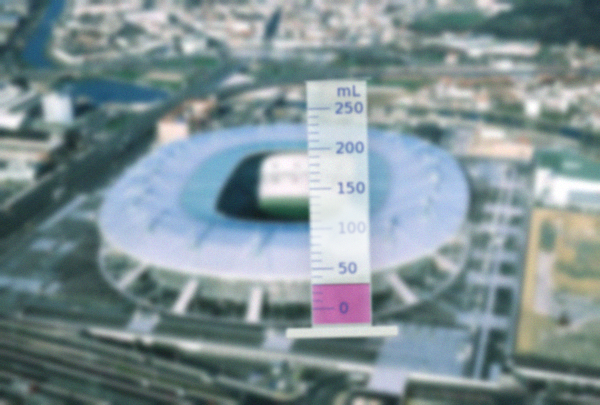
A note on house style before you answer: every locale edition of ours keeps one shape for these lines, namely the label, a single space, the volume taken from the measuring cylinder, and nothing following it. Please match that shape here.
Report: 30 mL
